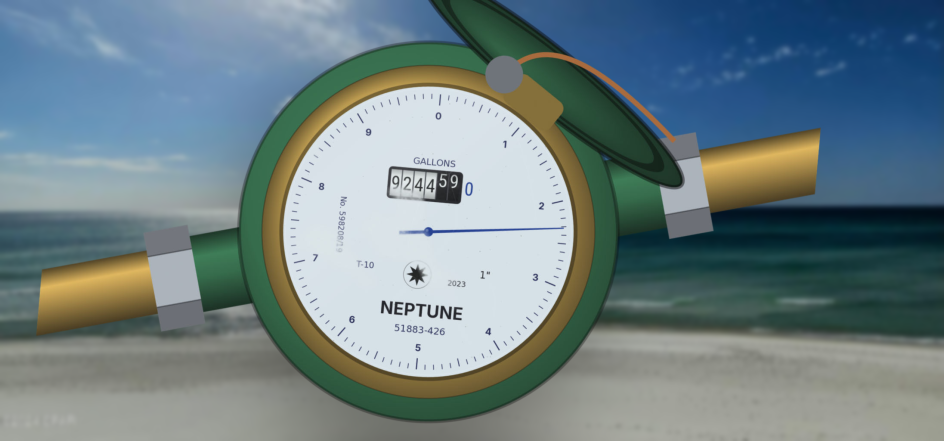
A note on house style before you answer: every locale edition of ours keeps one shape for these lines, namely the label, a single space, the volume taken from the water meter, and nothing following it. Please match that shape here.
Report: 9244592.3 gal
